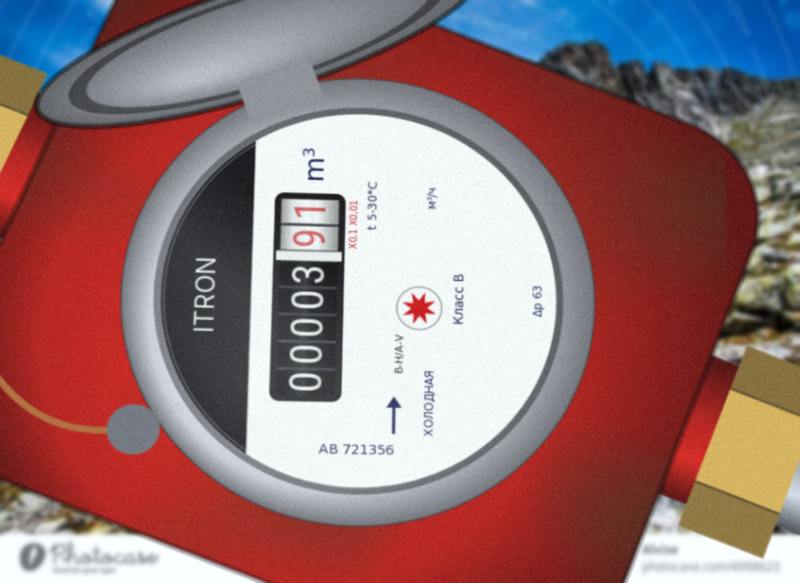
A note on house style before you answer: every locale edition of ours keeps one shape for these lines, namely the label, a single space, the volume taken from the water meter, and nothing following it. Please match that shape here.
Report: 3.91 m³
